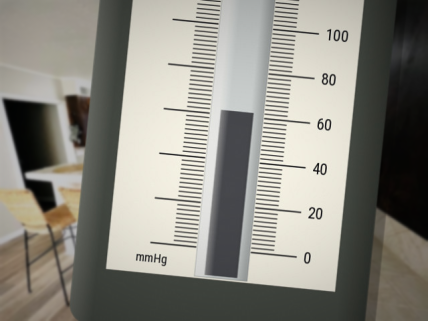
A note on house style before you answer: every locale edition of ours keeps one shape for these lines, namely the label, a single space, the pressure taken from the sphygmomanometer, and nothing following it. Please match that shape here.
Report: 62 mmHg
